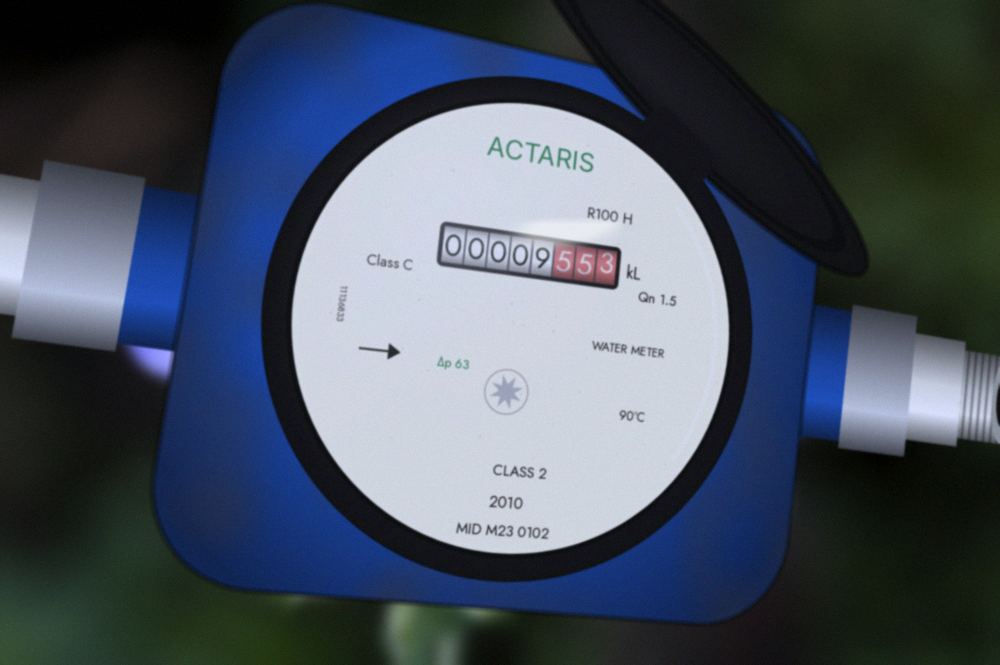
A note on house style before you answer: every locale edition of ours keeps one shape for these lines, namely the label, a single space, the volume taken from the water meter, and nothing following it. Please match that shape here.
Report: 9.553 kL
